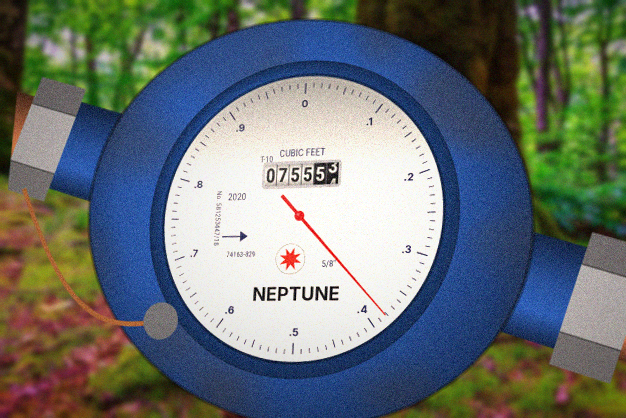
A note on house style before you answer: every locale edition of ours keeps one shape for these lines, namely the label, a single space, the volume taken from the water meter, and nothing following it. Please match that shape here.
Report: 75553.38 ft³
